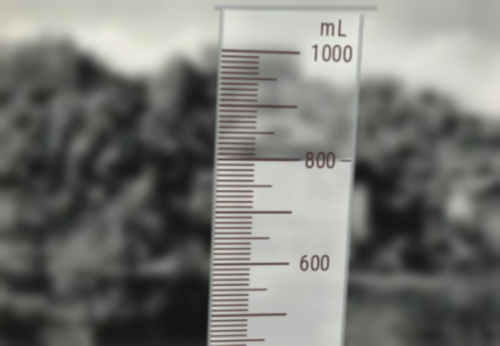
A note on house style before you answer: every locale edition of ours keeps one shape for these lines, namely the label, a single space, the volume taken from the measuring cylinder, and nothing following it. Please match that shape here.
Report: 800 mL
